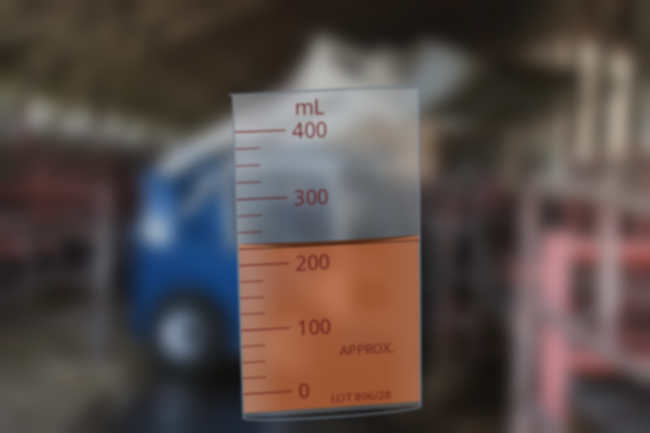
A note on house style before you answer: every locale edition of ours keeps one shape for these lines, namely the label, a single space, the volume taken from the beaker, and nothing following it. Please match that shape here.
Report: 225 mL
